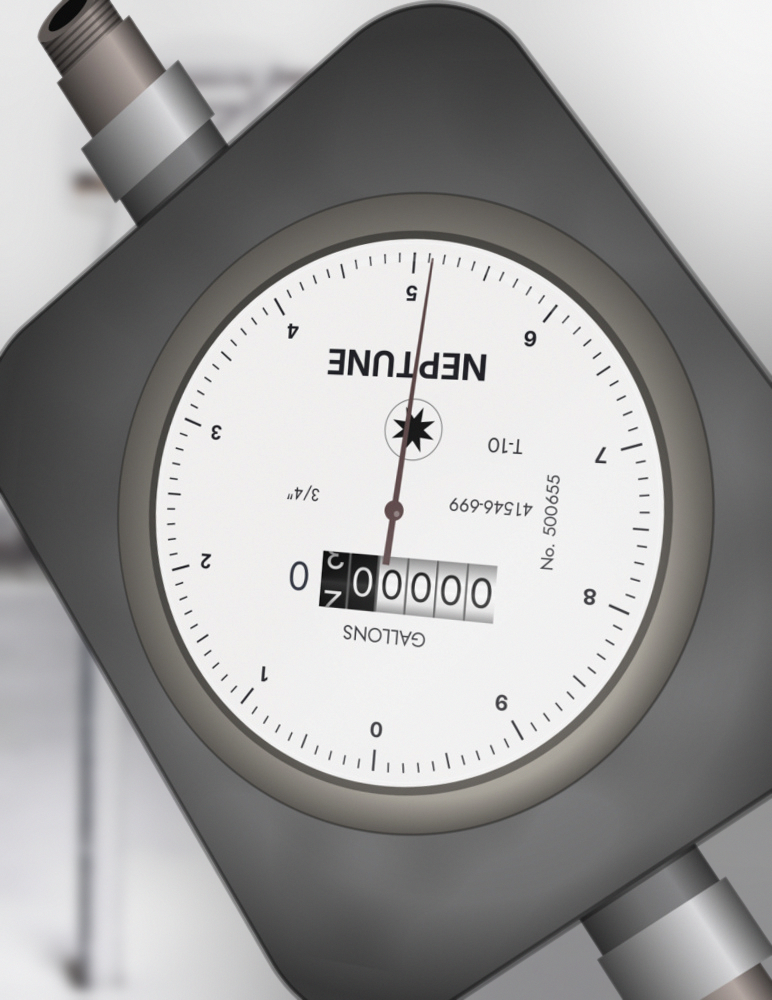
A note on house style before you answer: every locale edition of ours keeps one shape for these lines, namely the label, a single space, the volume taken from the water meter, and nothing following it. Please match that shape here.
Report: 25.1 gal
